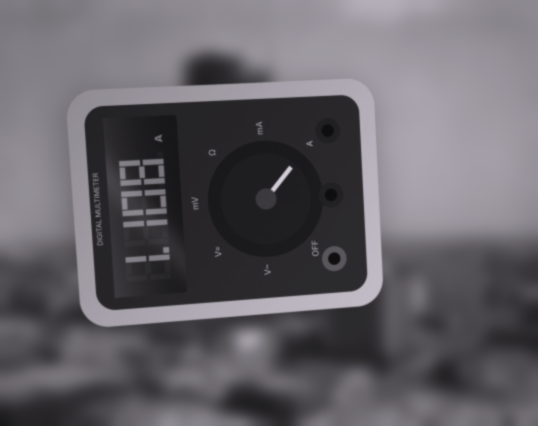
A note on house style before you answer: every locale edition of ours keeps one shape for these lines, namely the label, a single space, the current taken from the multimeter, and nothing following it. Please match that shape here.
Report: 1.108 A
